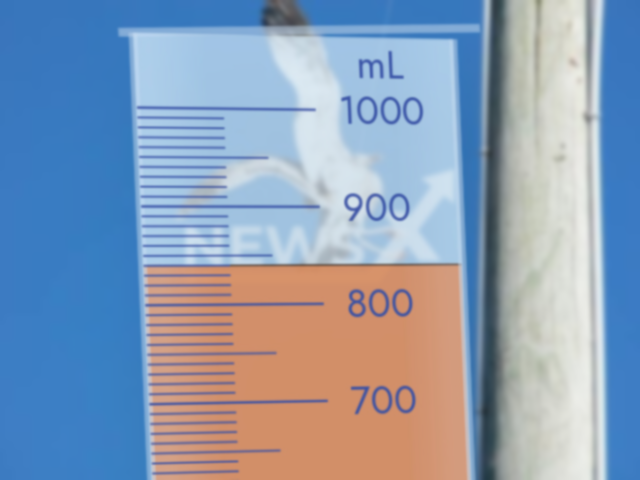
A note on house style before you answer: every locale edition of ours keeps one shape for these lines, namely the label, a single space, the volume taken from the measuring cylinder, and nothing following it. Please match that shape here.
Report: 840 mL
